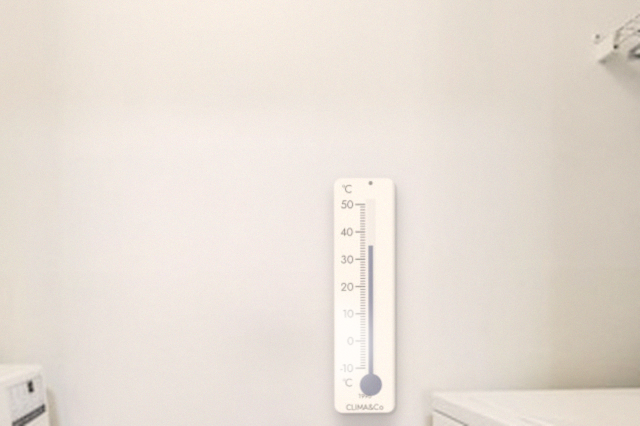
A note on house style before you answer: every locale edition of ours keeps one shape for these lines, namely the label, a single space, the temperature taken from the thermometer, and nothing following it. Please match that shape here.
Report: 35 °C
